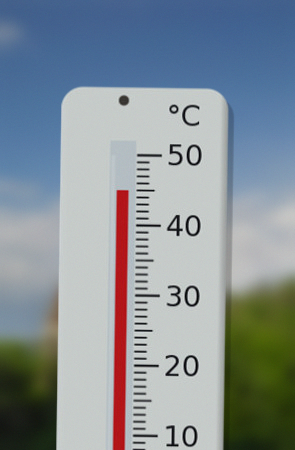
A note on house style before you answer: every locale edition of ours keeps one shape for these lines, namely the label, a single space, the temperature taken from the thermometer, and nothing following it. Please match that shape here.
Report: 45 °C
